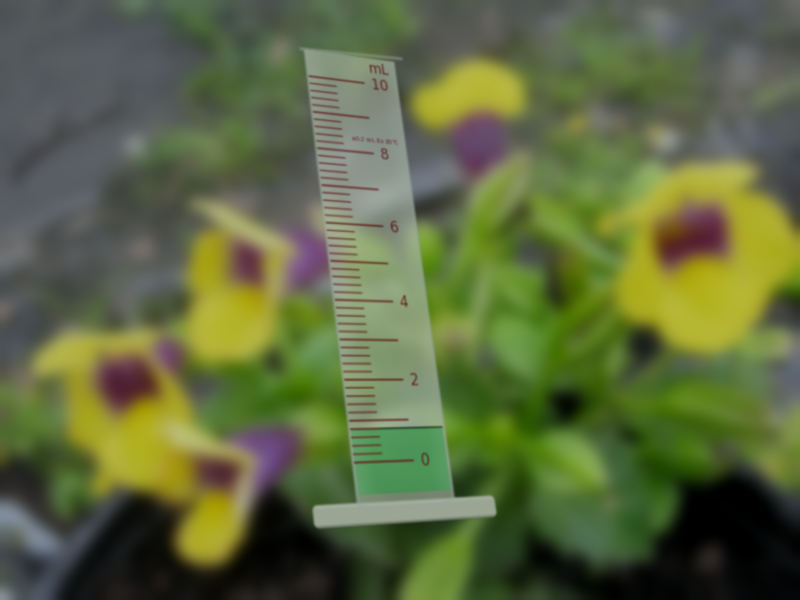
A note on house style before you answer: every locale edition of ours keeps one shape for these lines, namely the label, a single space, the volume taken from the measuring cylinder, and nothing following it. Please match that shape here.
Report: 0.8 mL
